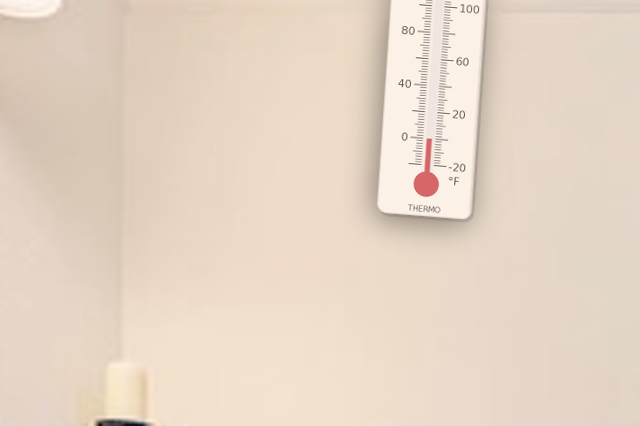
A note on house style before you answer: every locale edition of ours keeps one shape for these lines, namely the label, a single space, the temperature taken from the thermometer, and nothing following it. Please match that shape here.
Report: 0 °F
